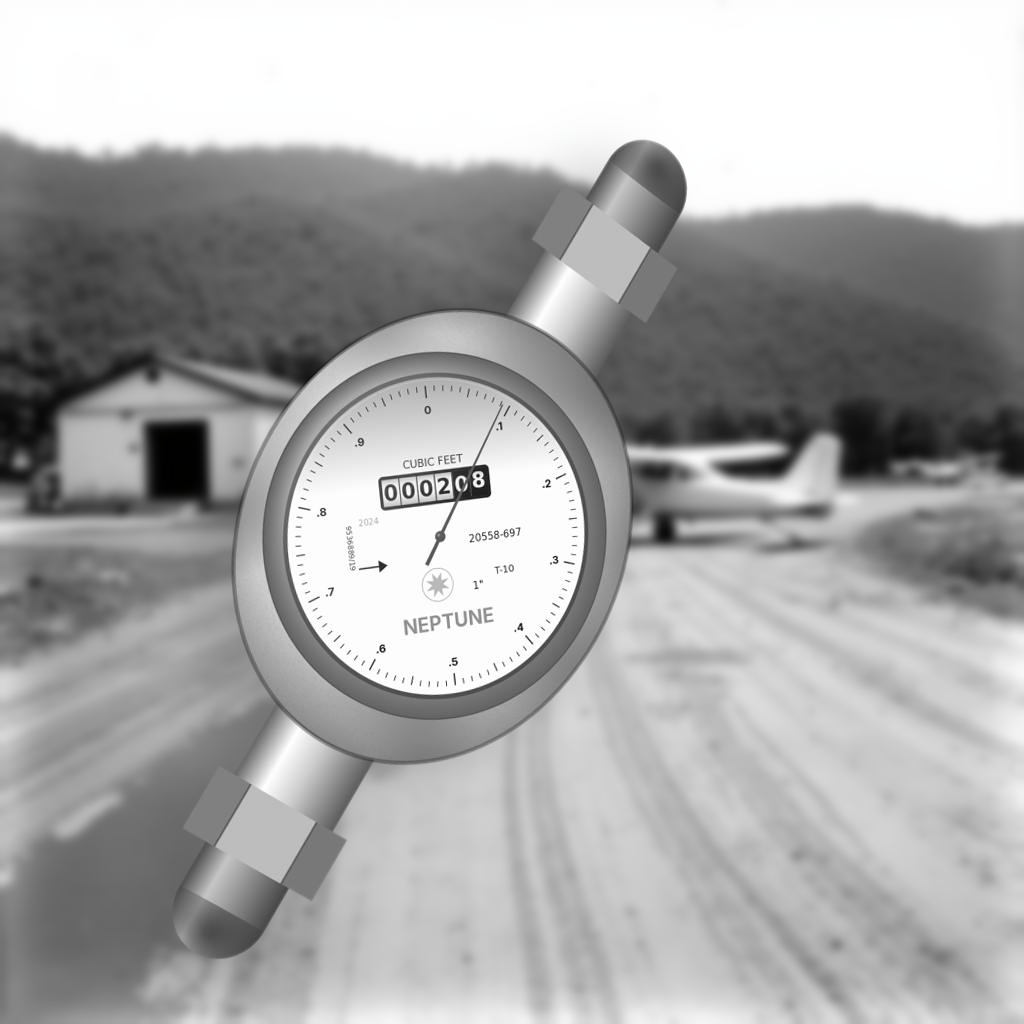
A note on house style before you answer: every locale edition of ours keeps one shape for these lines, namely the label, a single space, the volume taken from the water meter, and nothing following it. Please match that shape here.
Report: 208.09 ft³
